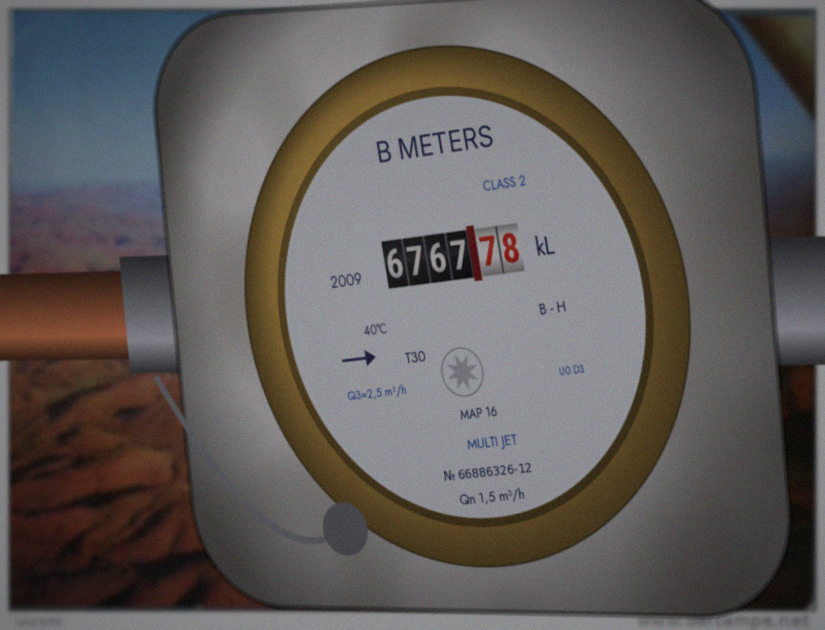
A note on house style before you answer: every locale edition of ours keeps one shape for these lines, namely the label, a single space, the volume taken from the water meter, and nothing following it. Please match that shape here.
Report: 6767.78 kL
